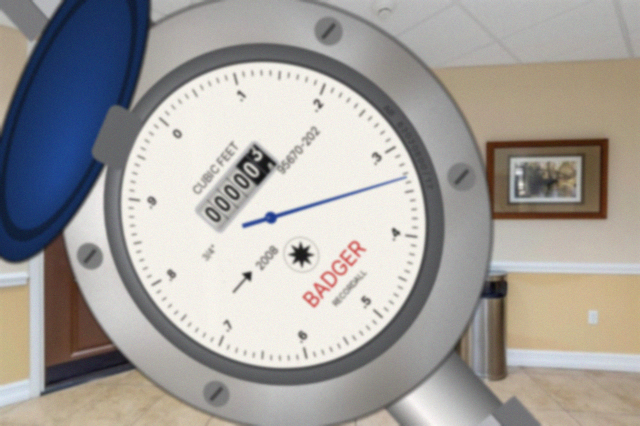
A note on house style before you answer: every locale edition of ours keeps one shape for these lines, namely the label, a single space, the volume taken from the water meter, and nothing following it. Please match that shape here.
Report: 3.33 ft³
